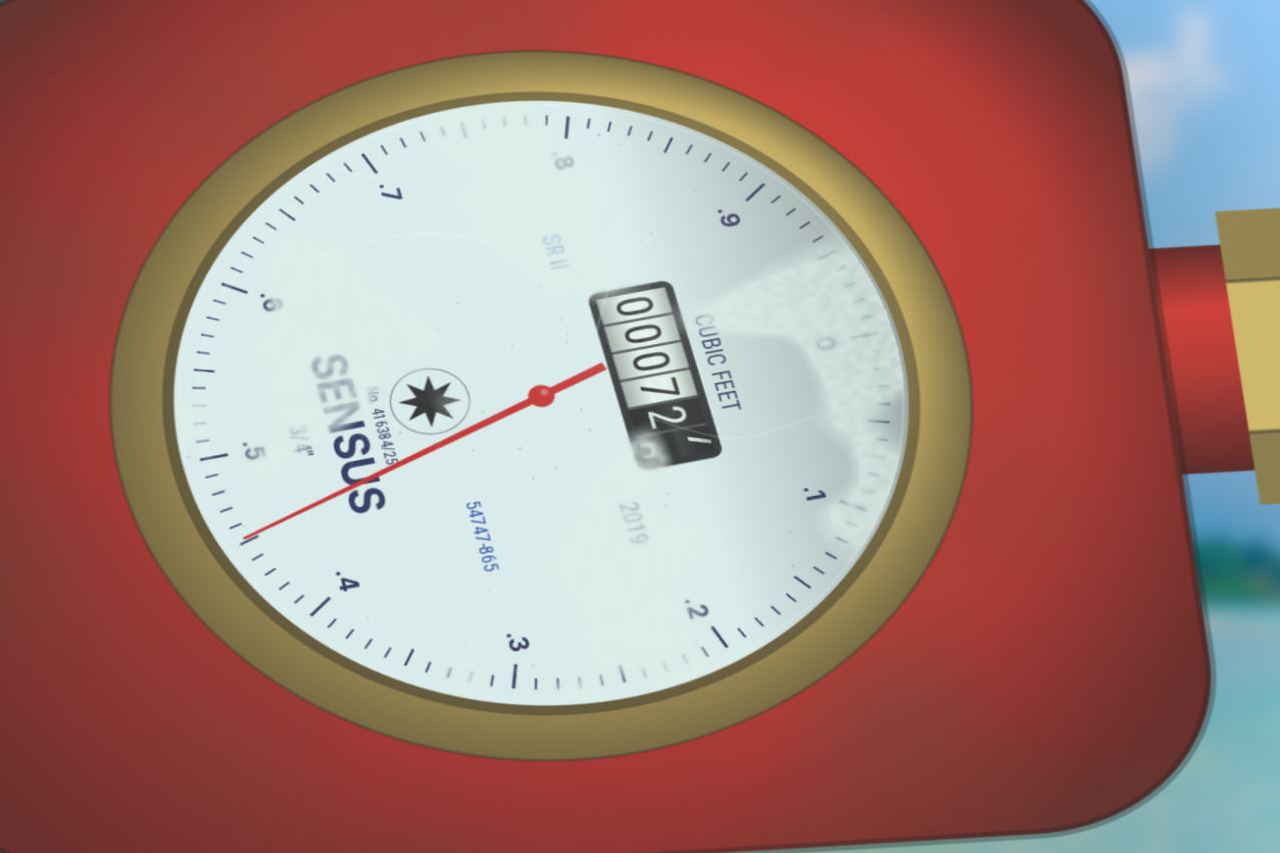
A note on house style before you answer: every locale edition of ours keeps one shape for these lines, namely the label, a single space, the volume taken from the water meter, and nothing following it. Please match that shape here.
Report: 727.45 ft³
